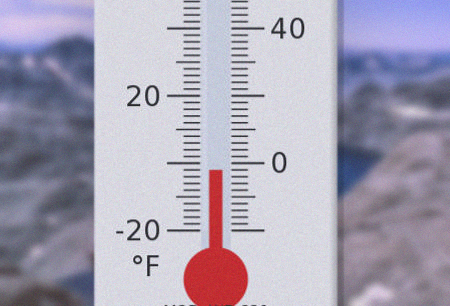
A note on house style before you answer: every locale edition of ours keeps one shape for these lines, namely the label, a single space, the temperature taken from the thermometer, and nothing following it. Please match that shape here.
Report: -2 °F
